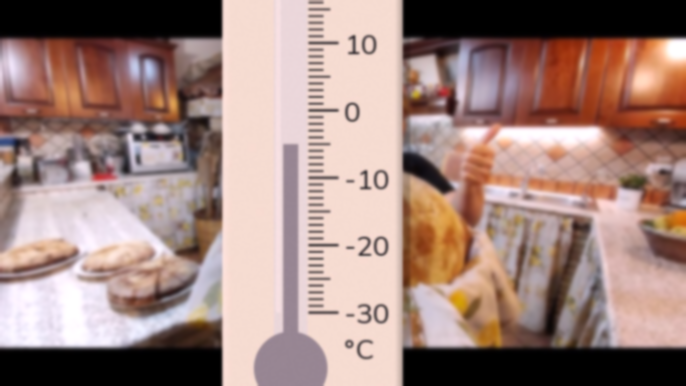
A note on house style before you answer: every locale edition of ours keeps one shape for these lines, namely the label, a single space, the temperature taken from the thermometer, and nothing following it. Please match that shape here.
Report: -5 °C
